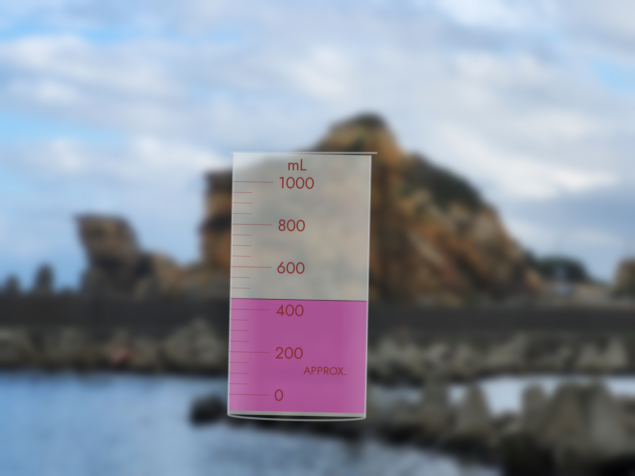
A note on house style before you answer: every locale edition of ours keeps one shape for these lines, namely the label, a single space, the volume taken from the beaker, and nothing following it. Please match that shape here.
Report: 450 mL
